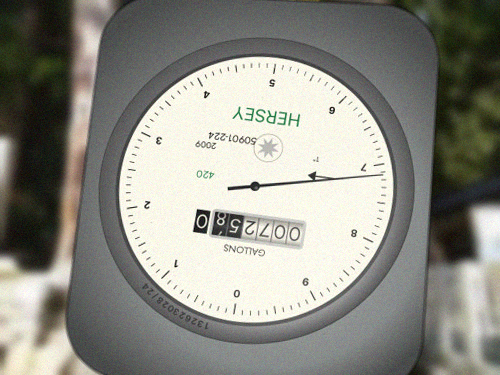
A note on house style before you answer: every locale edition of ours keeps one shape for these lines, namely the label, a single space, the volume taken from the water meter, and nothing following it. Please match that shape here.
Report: 72577.1 gal
